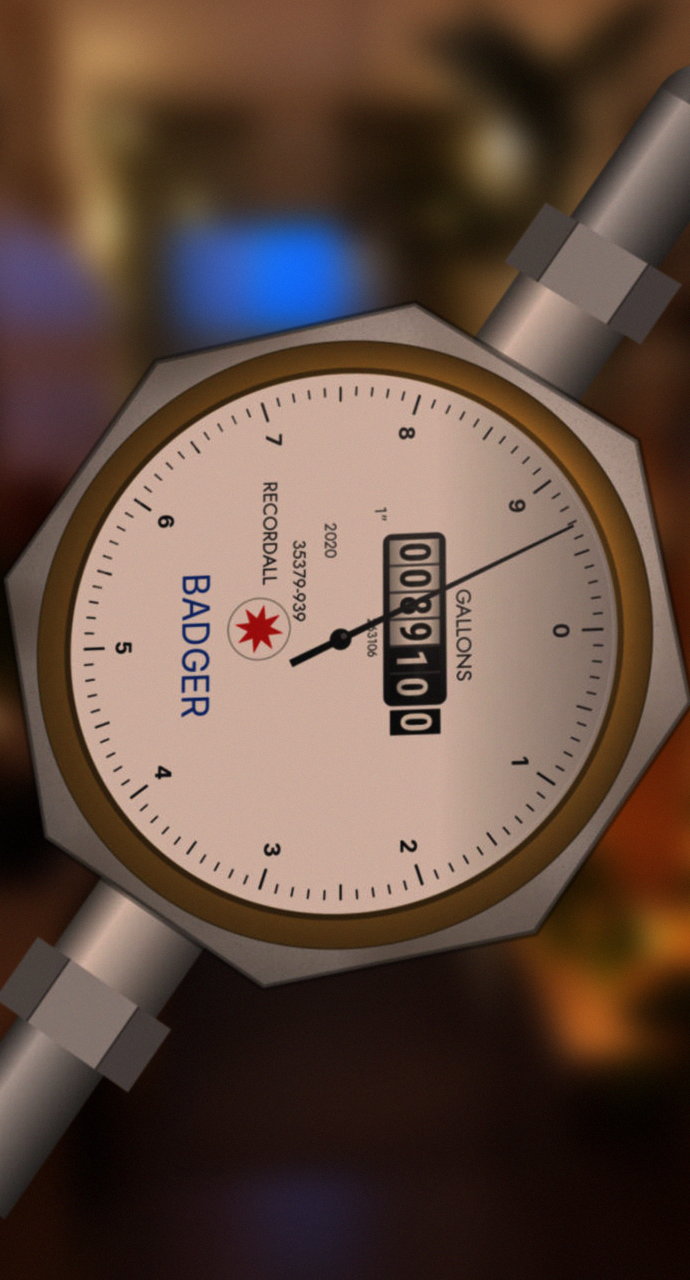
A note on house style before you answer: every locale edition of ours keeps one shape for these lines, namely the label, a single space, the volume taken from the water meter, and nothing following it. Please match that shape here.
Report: 89099.3 gal
